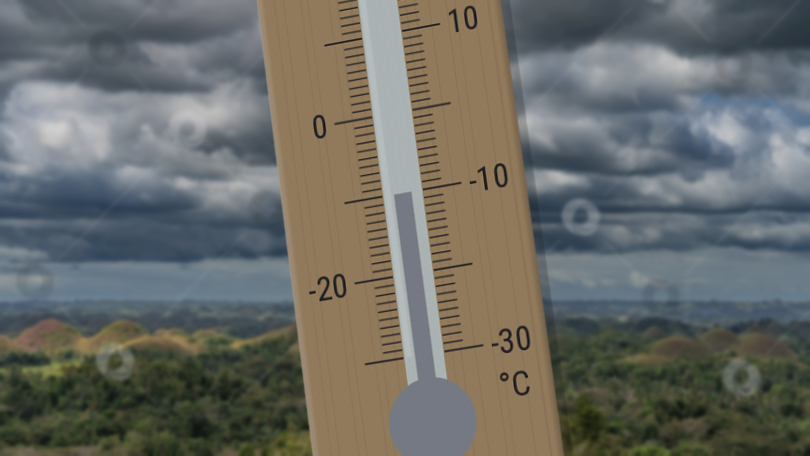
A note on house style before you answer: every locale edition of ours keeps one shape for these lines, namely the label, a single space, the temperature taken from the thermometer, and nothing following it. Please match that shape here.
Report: -10 °C
